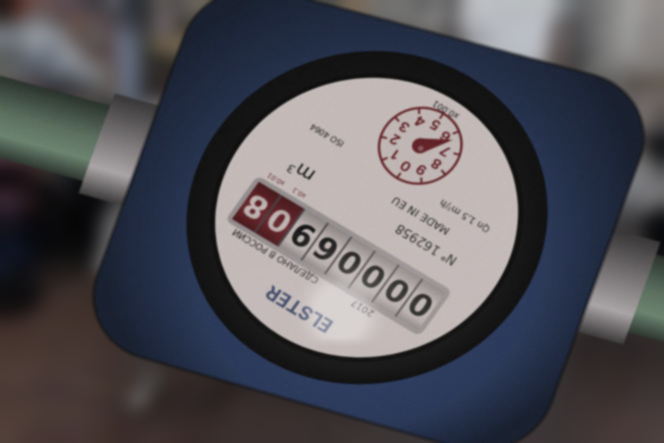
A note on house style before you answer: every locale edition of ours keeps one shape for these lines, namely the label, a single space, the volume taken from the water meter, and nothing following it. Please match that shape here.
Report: 69.086 m³
